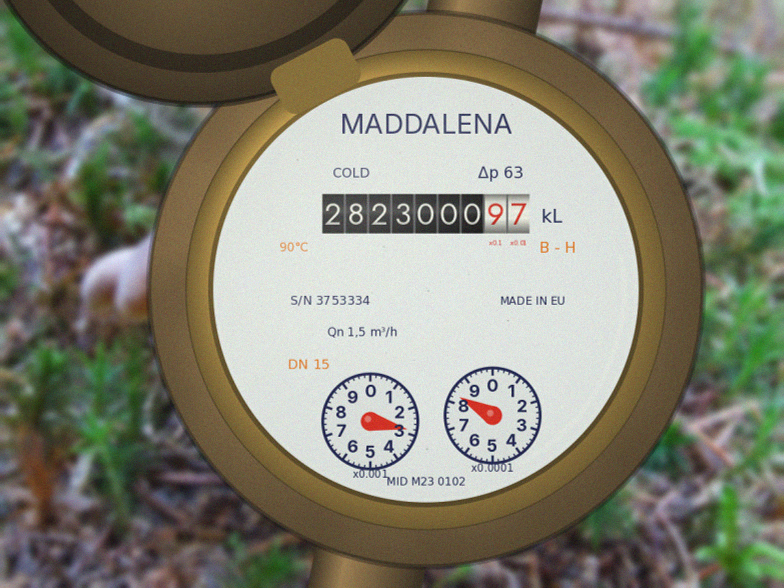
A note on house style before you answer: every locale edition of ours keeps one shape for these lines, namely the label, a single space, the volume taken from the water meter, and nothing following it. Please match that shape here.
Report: 2823000.9728 kL
